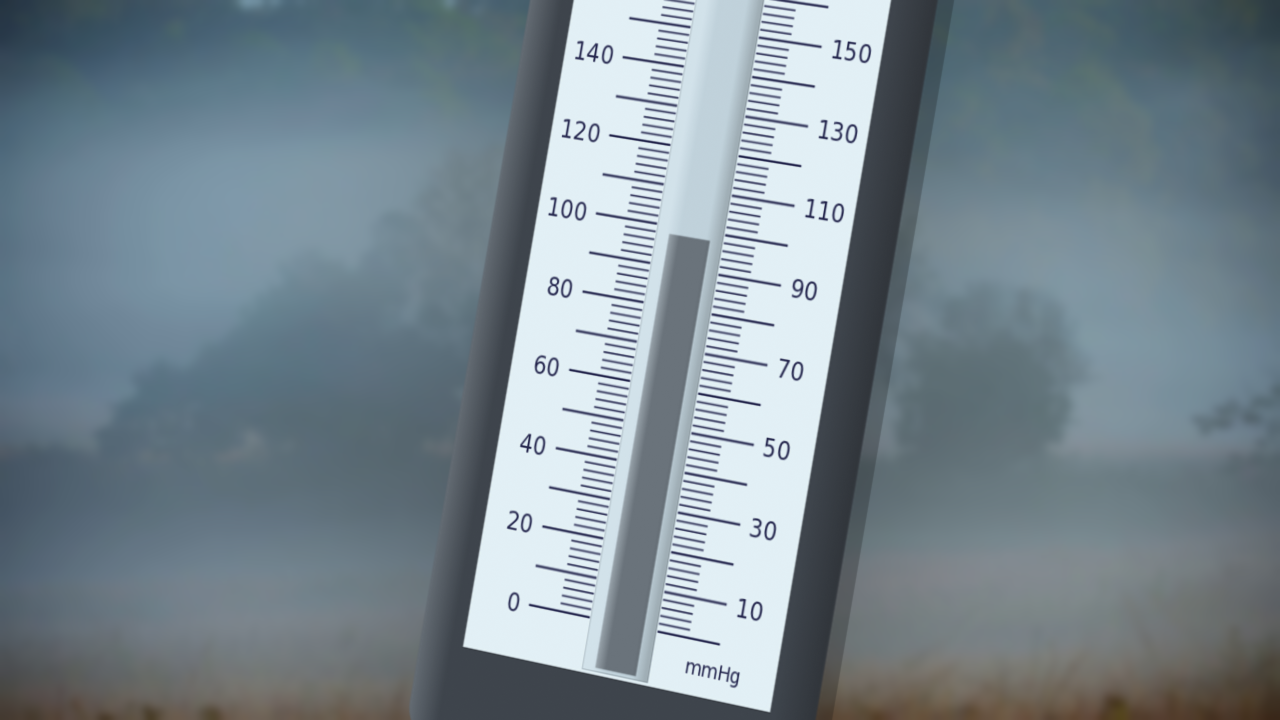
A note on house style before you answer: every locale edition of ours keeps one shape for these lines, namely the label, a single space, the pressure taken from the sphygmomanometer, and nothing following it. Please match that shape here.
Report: 98 mmHg
